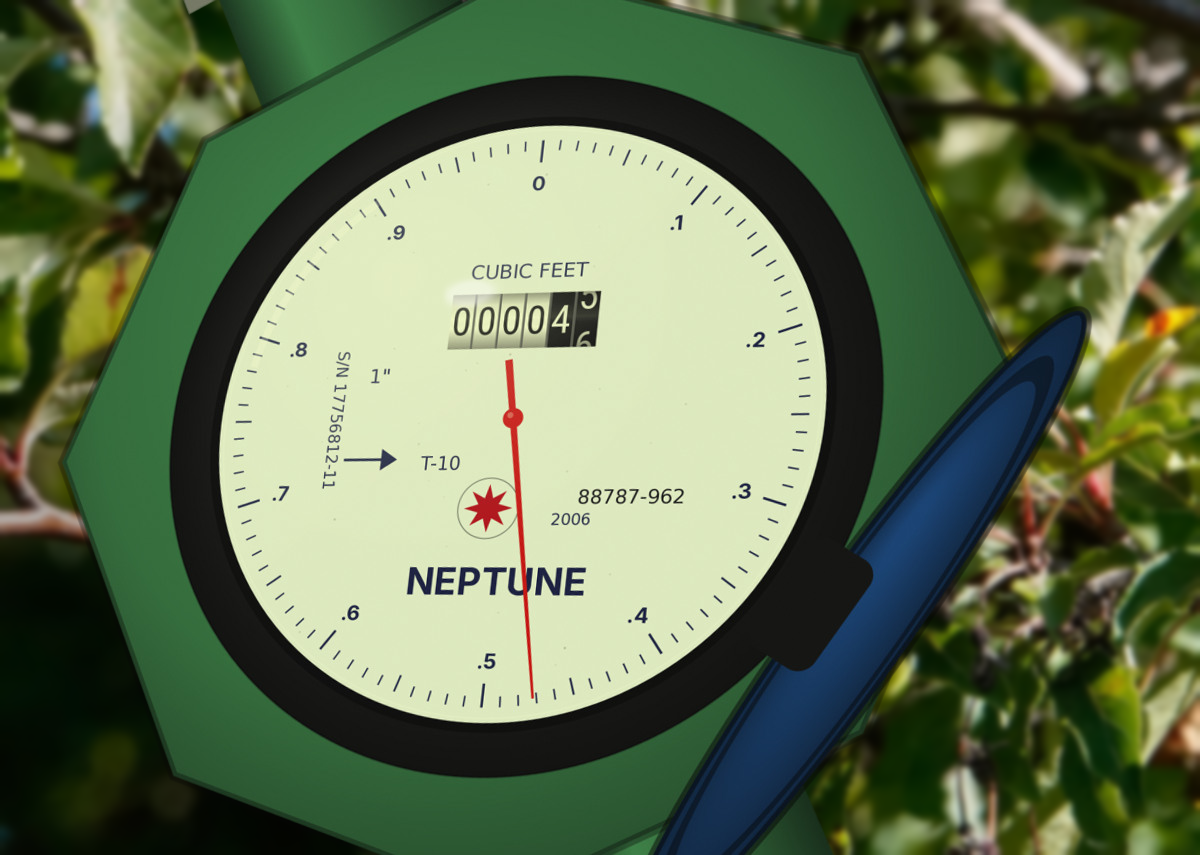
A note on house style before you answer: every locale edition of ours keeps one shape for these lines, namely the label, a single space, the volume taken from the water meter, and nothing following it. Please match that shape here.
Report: 45.47 ft³
